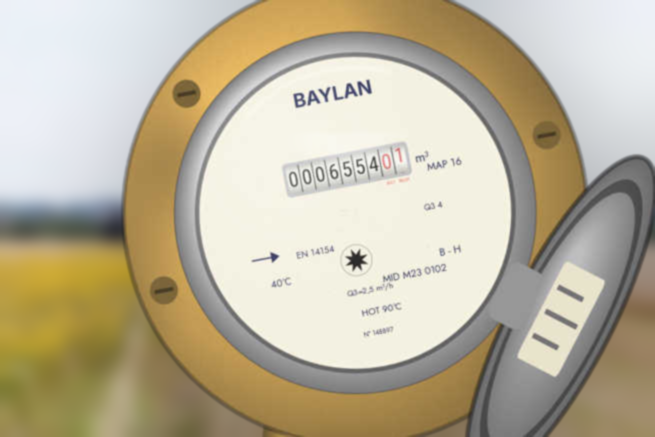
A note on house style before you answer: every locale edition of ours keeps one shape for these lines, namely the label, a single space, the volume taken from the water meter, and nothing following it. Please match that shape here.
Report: 6554.01 m³
